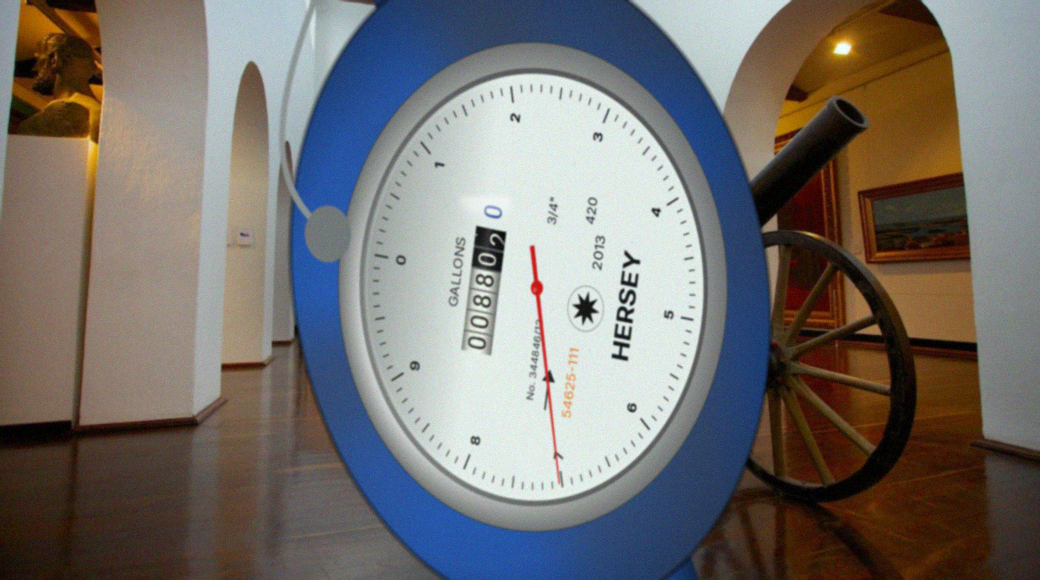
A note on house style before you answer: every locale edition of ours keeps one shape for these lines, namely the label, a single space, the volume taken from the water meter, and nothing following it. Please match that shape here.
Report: 88017.0 gal
